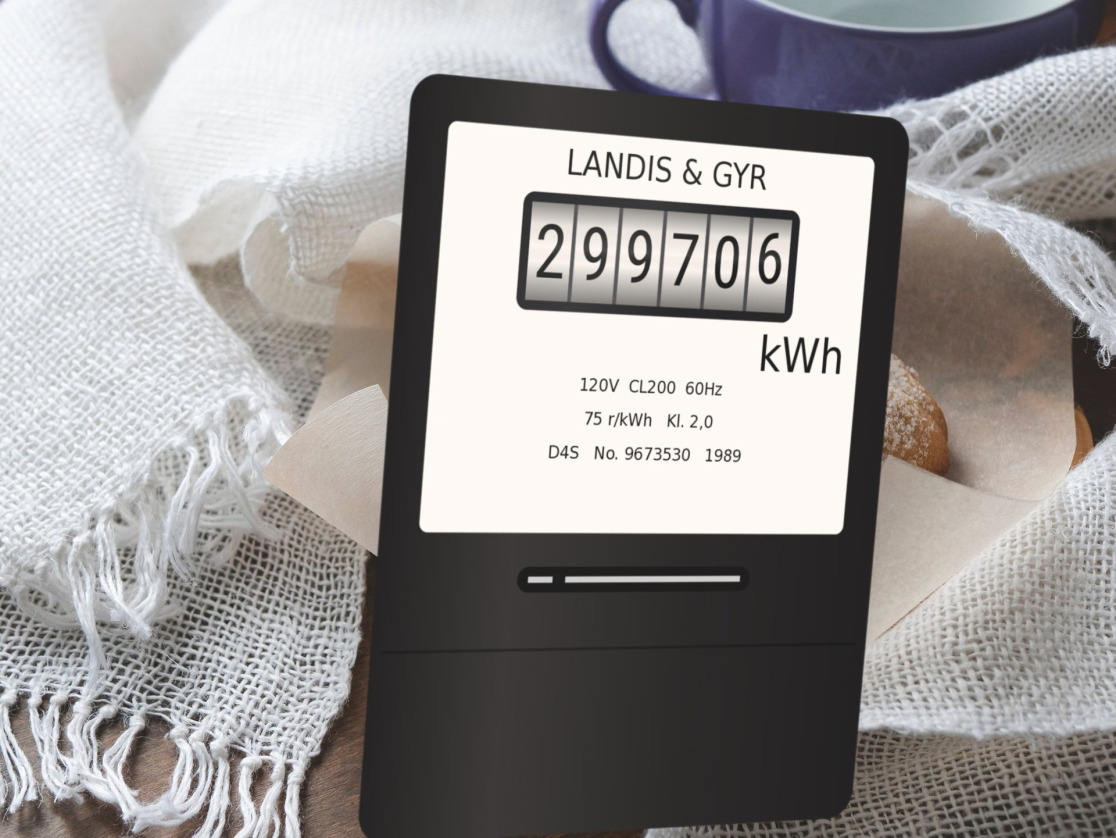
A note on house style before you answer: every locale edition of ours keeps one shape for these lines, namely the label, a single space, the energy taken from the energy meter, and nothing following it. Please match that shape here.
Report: 299706 kWh
